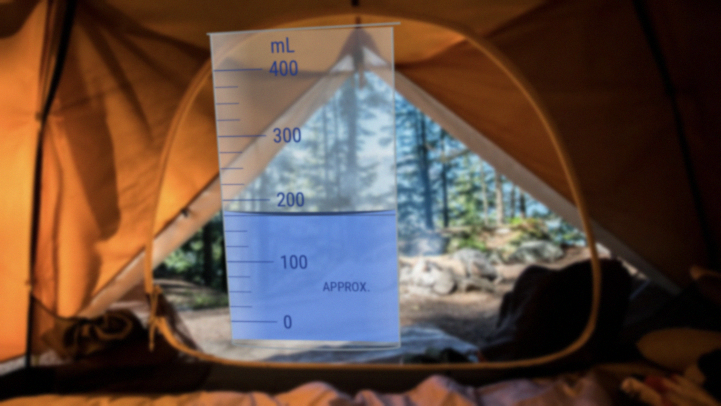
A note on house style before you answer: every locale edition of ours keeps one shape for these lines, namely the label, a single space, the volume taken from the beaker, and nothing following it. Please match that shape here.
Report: 175 mL
